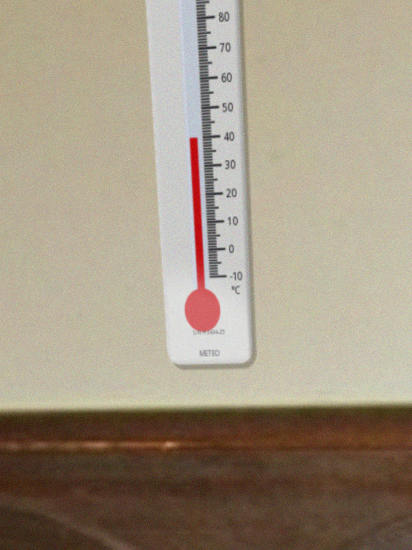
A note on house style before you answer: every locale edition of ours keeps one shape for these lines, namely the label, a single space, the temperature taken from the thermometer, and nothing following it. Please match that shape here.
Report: 40 °C
